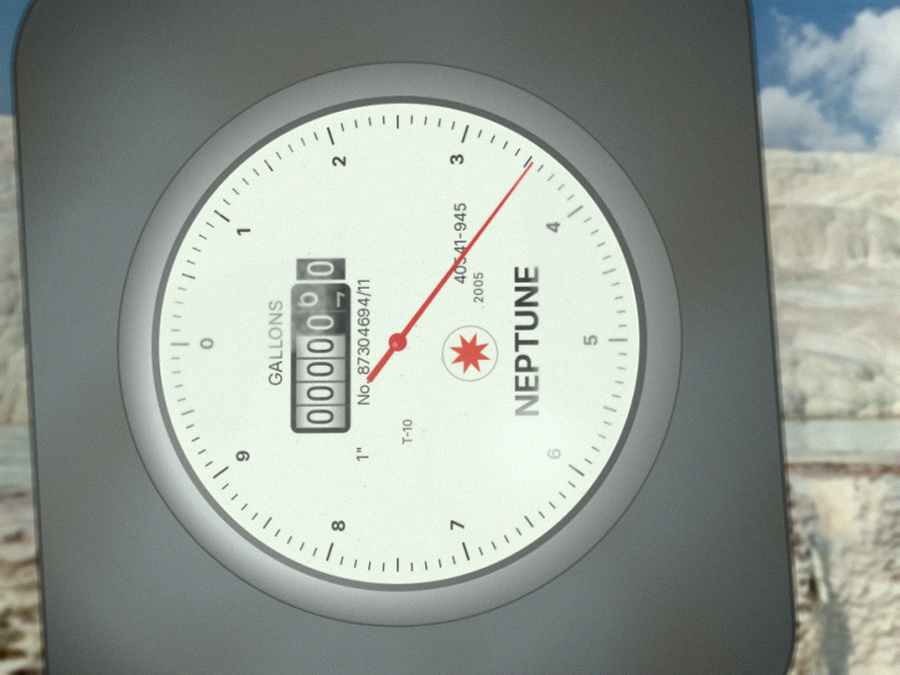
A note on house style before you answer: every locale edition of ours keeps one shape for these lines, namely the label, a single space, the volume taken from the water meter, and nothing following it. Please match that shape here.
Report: 63.5 gal
